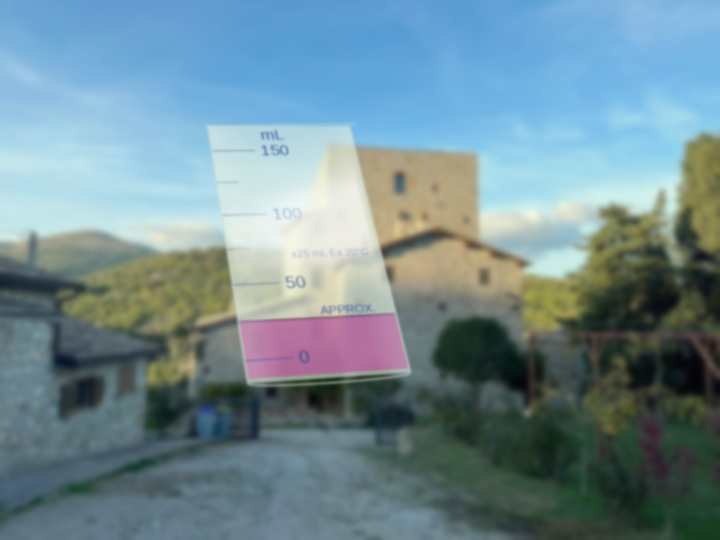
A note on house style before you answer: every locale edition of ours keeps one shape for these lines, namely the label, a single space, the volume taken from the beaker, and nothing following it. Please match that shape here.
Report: 25 mL
